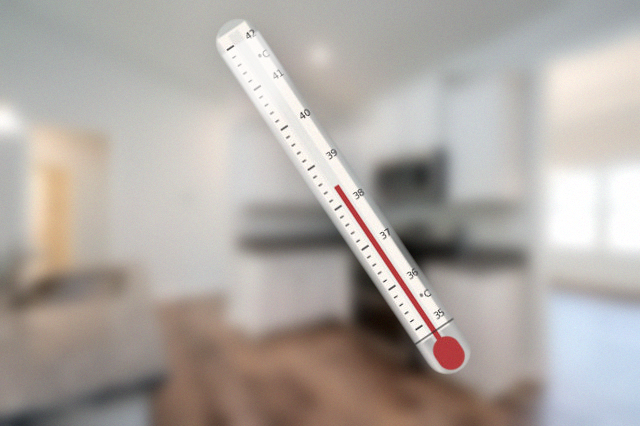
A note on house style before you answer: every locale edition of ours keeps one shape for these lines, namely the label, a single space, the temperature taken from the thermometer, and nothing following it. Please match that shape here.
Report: 38.4 °C
